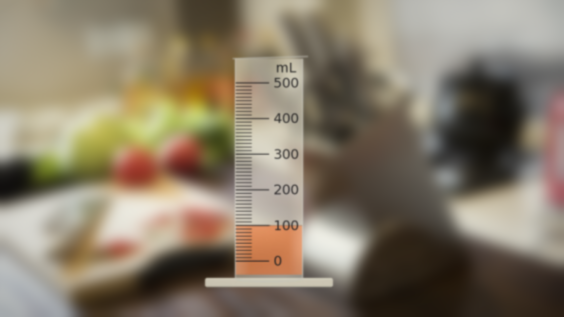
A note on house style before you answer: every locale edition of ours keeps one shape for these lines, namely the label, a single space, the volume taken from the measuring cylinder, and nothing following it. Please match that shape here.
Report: 100 mL
